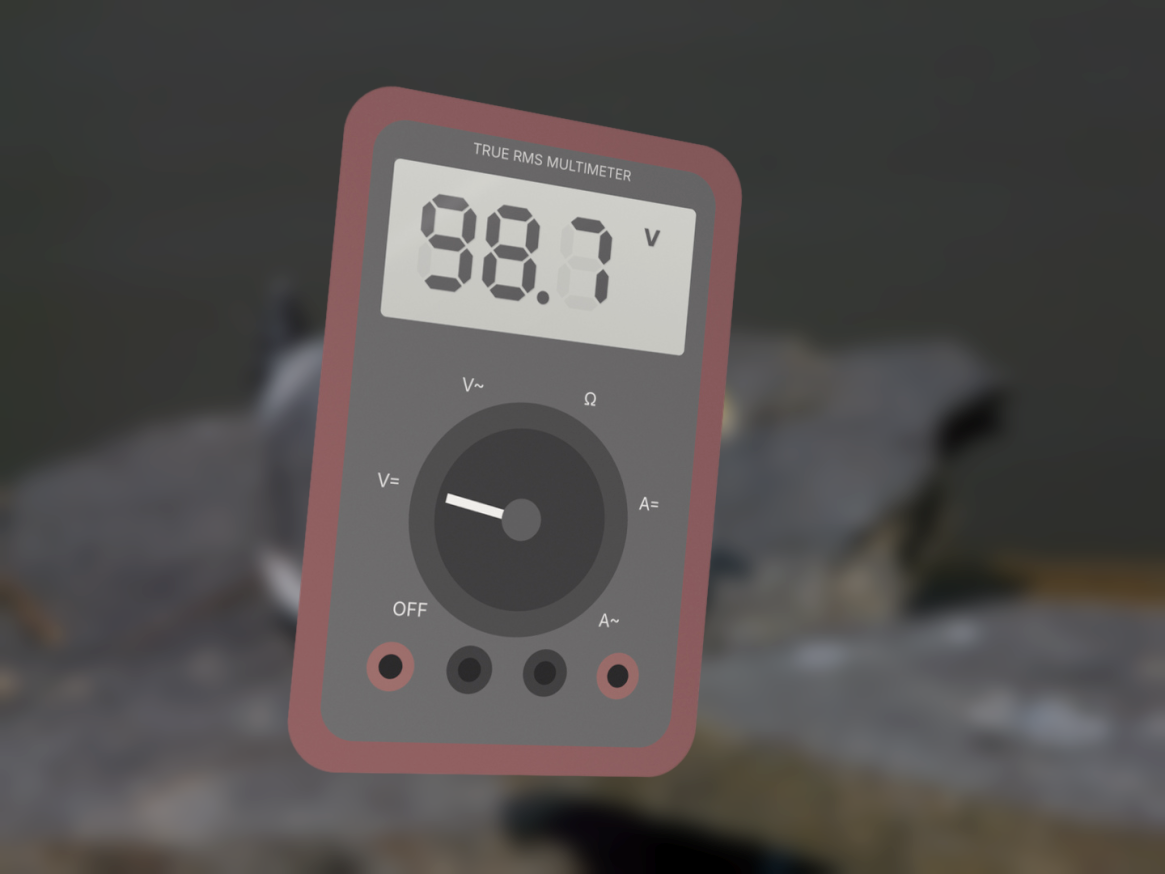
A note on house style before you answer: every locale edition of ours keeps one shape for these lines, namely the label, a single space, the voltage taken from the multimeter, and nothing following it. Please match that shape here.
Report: 98.7 V
